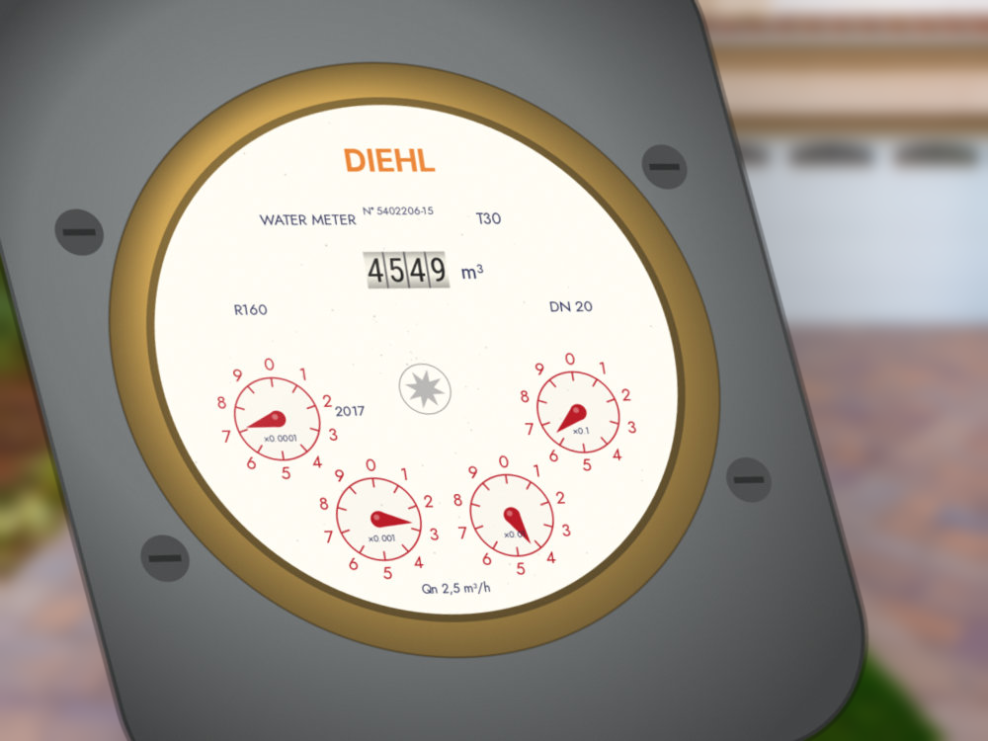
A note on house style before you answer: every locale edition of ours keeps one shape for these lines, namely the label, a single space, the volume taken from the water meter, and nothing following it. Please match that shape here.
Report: 4549.6427 m³
